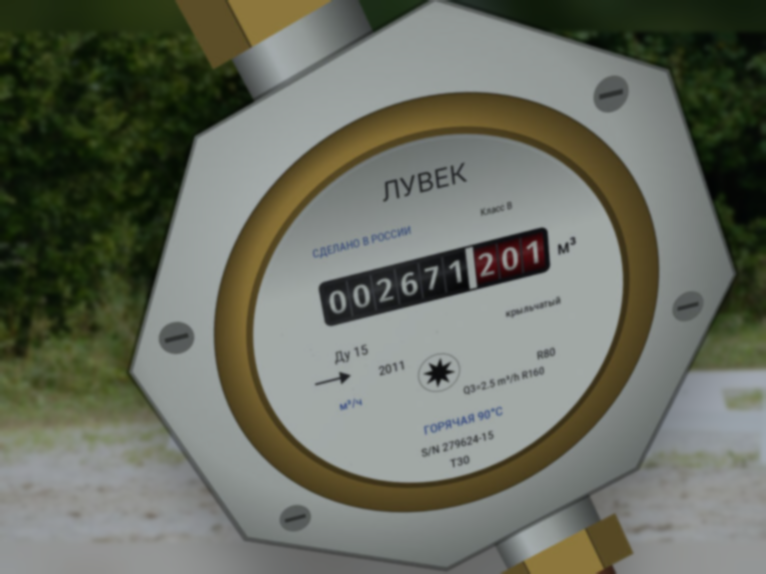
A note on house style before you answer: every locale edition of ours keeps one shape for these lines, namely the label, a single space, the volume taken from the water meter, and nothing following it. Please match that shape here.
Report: 2671.201 m³
